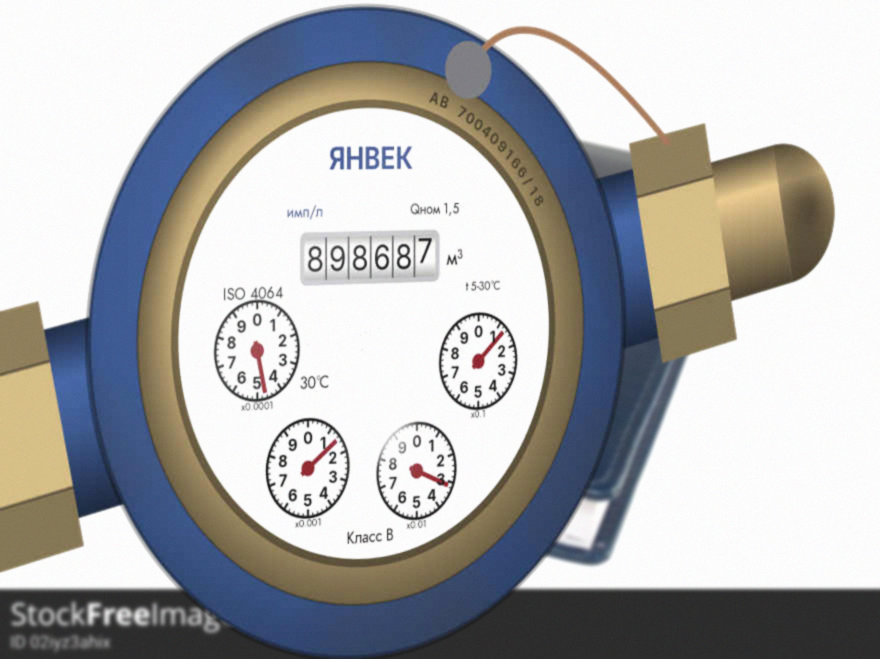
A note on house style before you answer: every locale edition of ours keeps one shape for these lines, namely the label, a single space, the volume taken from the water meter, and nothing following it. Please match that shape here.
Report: 898687.1314 m³
